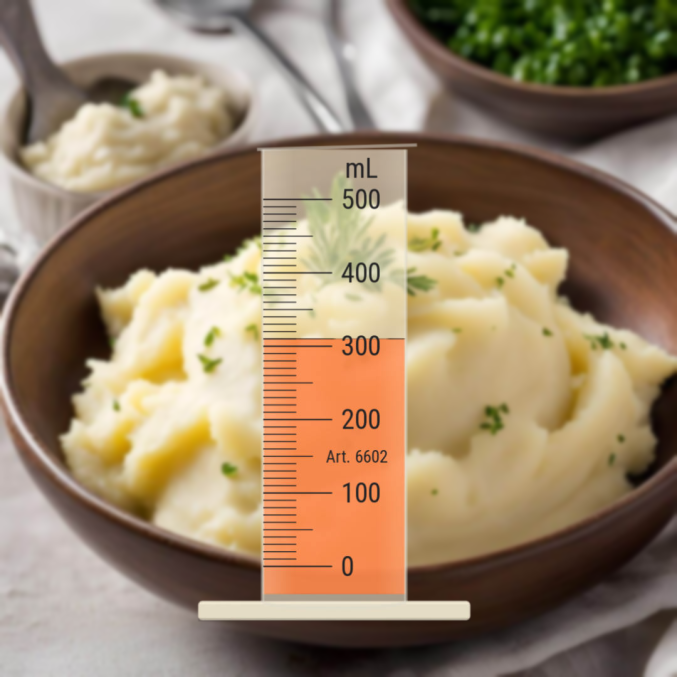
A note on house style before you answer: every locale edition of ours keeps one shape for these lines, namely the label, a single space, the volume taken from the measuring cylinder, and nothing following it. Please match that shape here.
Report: 310 mL
